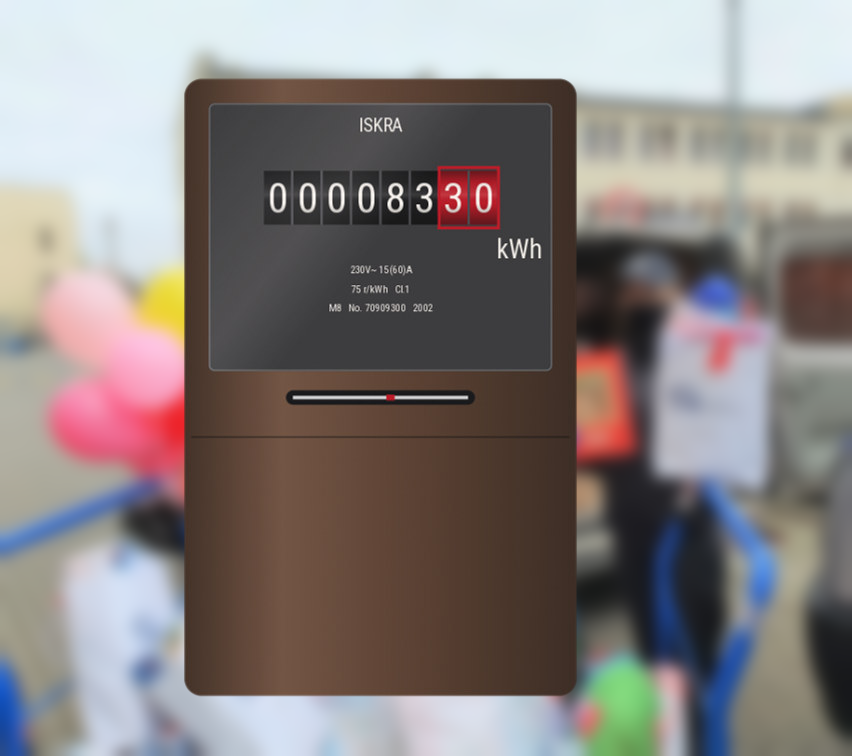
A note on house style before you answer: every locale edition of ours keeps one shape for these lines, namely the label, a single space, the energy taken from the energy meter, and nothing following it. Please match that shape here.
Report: 83.30 kWh
